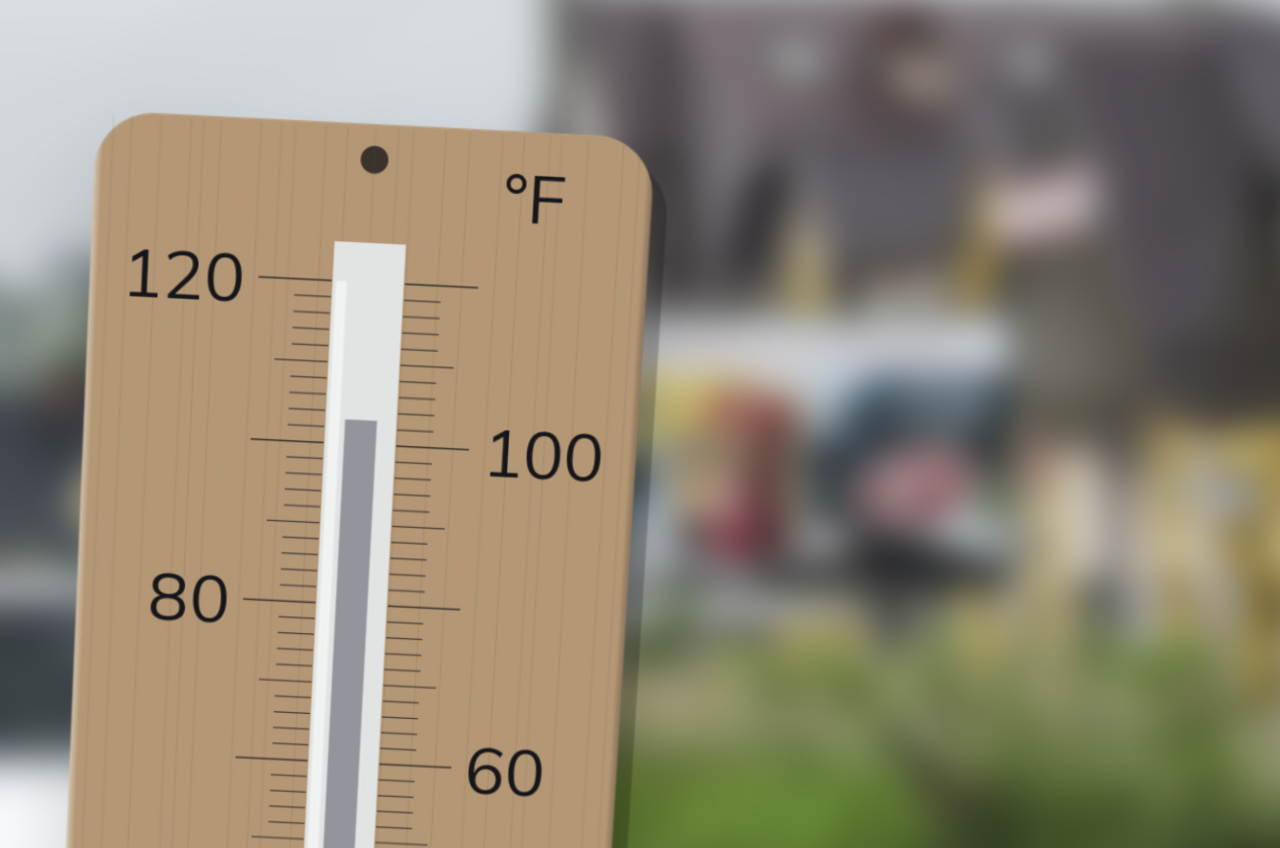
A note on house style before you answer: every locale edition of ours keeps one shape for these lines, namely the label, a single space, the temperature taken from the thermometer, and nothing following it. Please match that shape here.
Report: 103 °F
